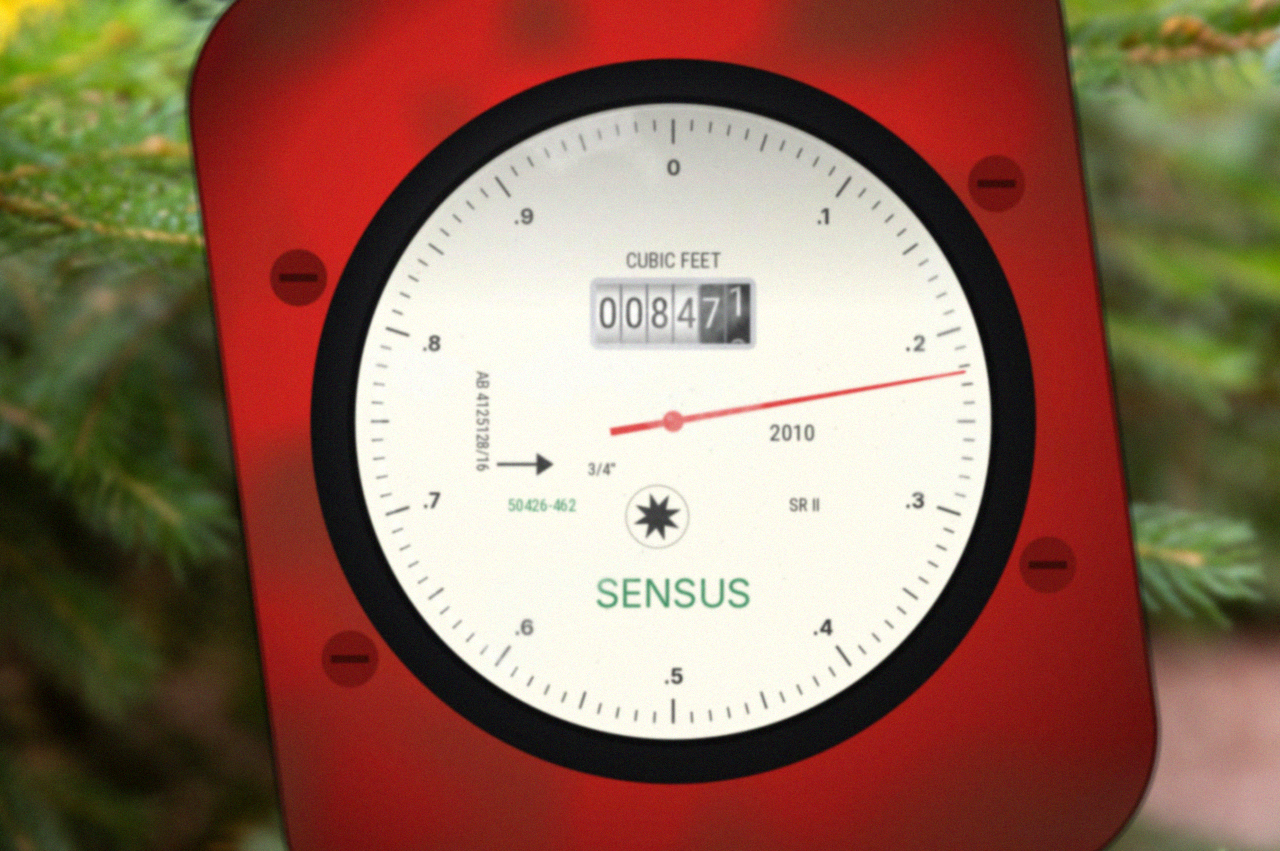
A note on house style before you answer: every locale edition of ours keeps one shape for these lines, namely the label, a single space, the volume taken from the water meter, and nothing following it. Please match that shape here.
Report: 8471.22 ft³
